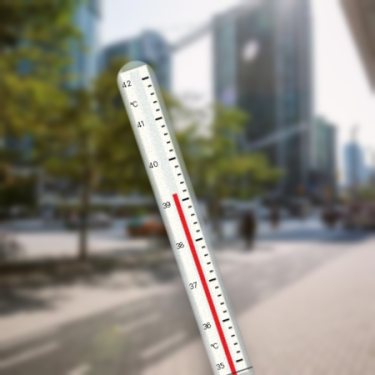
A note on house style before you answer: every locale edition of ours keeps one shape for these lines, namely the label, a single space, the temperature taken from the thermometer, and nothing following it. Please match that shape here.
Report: 39.2 °C
